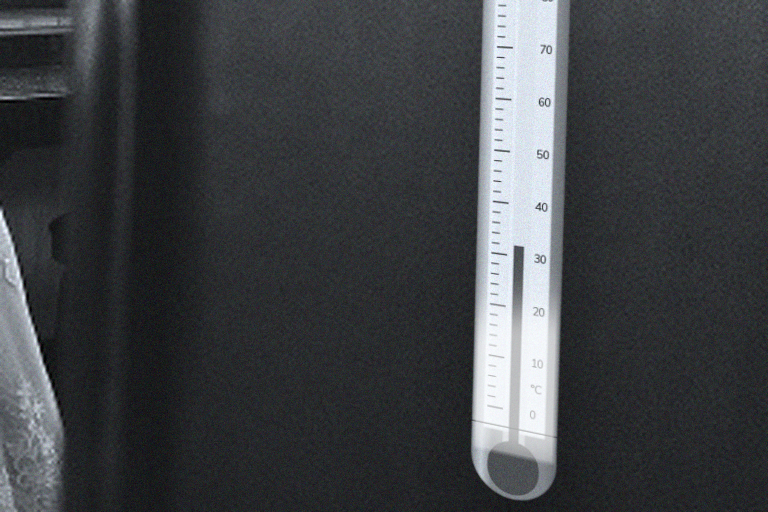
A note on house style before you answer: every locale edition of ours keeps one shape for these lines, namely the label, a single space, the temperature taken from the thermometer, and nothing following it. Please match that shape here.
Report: 32 °C
